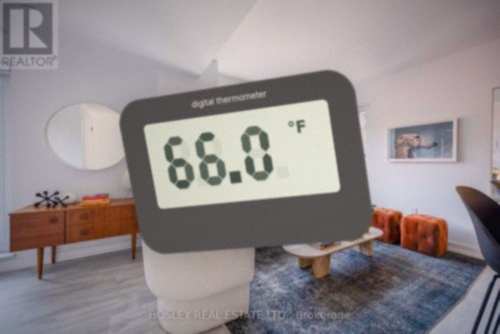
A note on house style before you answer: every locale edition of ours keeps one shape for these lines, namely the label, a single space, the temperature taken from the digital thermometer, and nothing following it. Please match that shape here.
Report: 66.0 °F
